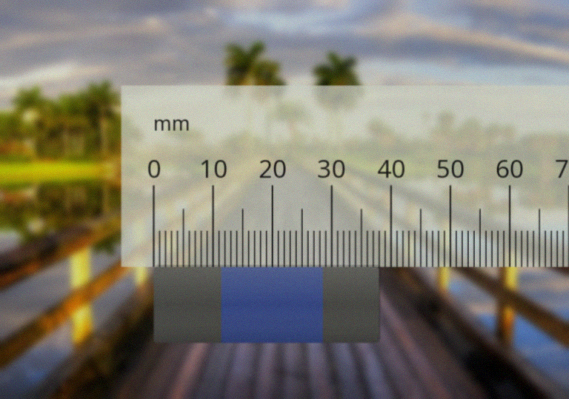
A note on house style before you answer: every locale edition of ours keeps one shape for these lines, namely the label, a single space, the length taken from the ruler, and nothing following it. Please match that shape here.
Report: 38 mm
